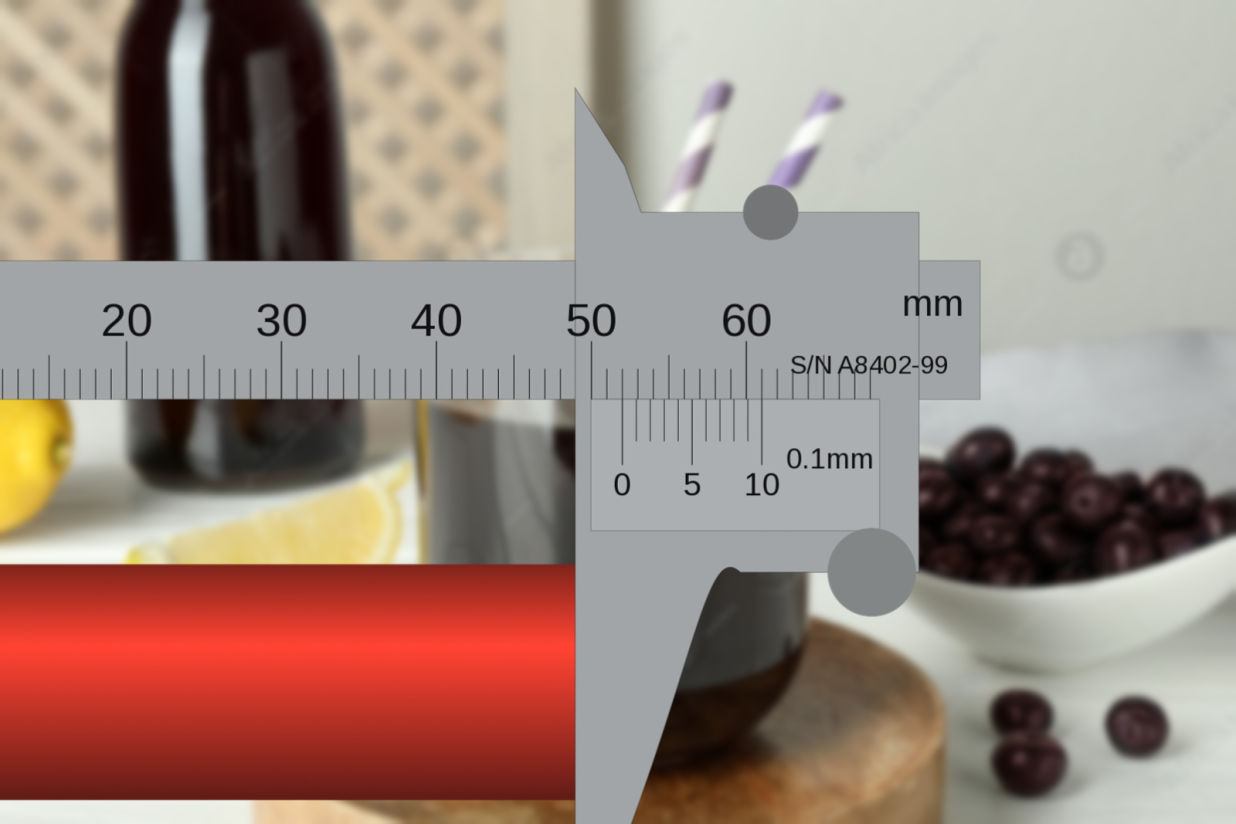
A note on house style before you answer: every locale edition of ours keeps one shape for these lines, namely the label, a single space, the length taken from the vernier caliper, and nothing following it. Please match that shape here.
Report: 52.0 mm
